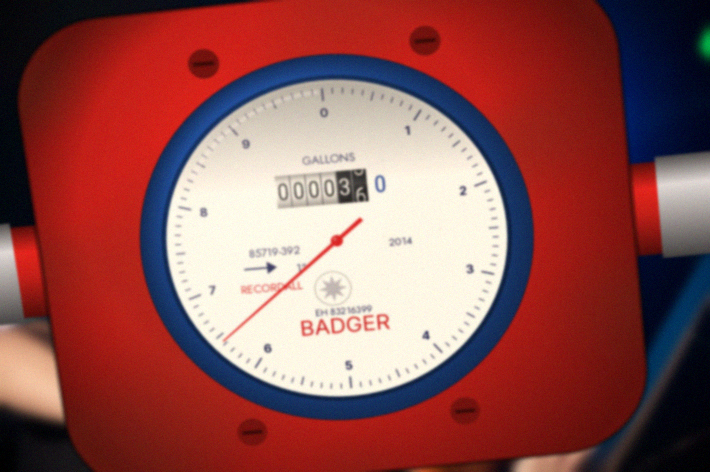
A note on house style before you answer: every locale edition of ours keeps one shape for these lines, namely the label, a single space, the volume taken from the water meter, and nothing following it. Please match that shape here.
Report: 356.4 gal
